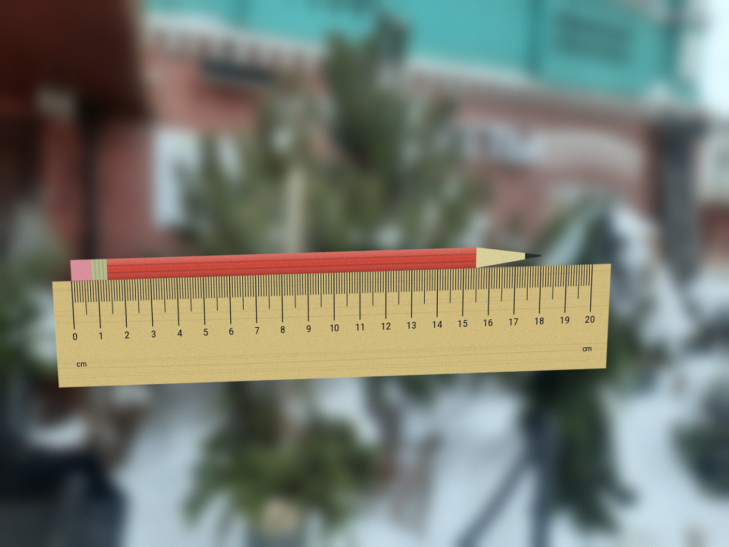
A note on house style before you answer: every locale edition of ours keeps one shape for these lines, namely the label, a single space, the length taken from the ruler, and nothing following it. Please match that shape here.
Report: 18 cm
